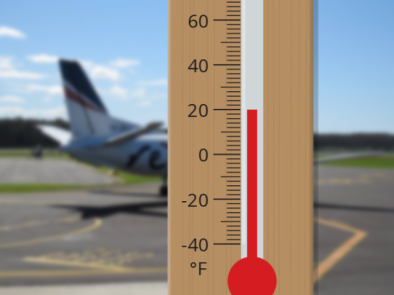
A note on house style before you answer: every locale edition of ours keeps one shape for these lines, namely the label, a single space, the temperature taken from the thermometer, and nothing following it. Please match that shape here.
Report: 20 °F
